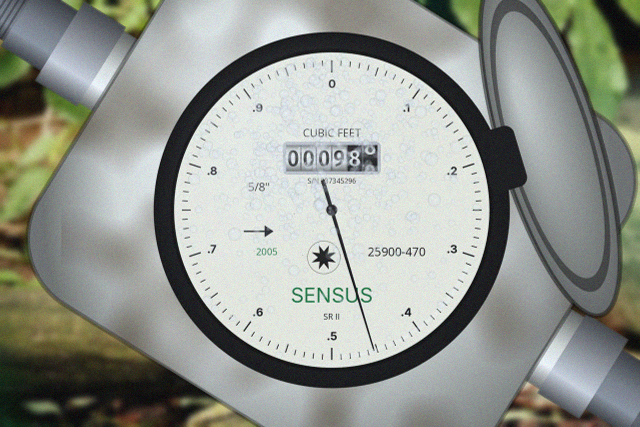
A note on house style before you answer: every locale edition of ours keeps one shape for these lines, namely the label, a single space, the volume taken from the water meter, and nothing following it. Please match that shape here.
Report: 988.45 ft³
